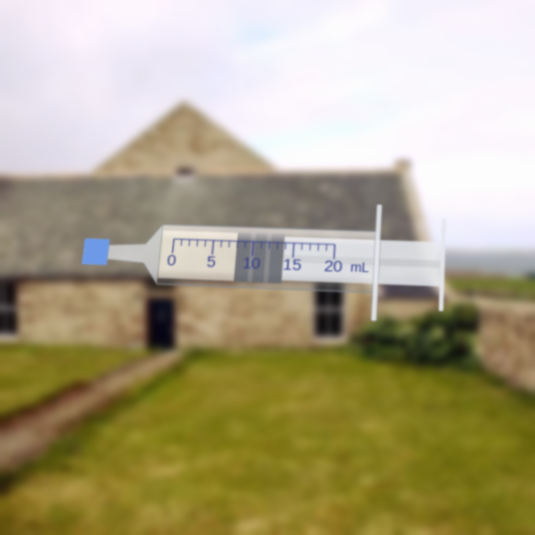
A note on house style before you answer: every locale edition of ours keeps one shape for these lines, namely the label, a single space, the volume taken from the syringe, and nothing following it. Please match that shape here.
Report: 8 mL
